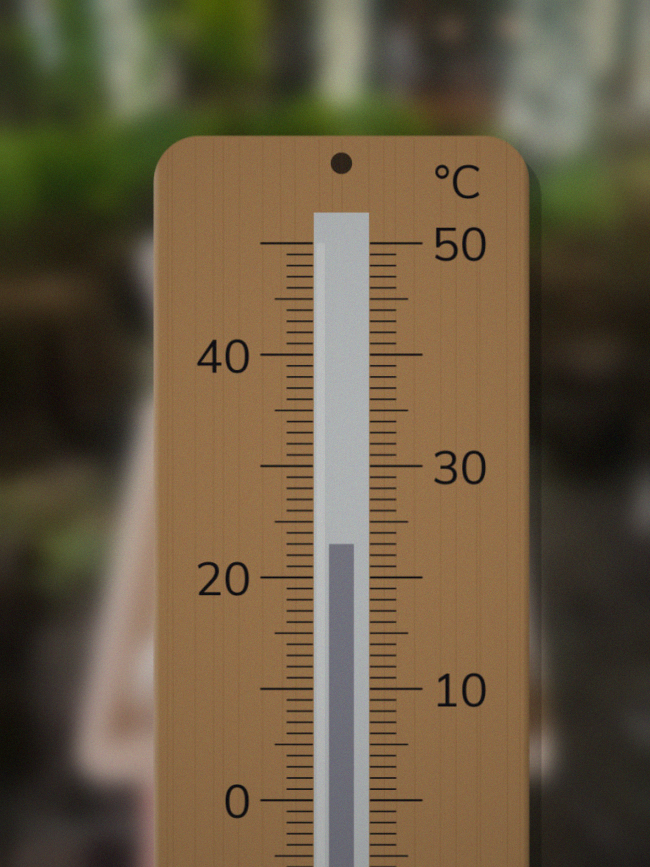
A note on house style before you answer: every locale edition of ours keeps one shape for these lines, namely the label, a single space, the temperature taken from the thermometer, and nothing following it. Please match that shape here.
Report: 23 °C
